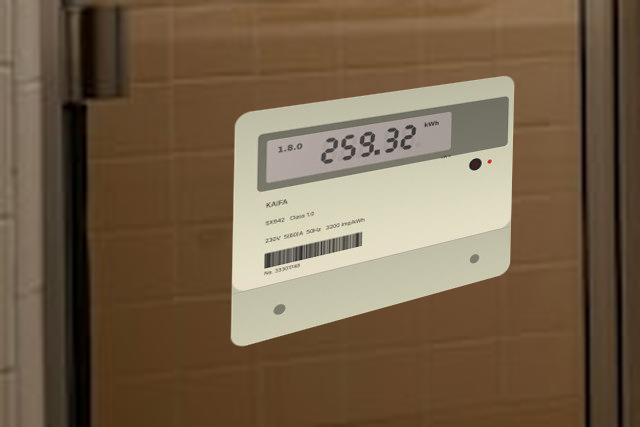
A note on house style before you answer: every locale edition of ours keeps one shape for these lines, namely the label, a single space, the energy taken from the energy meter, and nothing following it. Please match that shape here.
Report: 259.32 kWh
